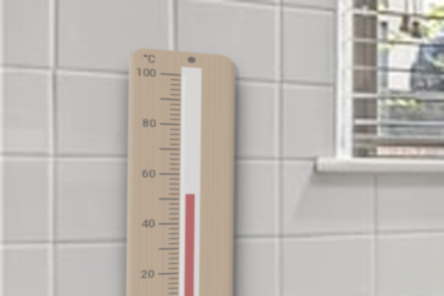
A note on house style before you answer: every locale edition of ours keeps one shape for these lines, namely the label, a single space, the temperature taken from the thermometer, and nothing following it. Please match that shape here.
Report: 52 °C
